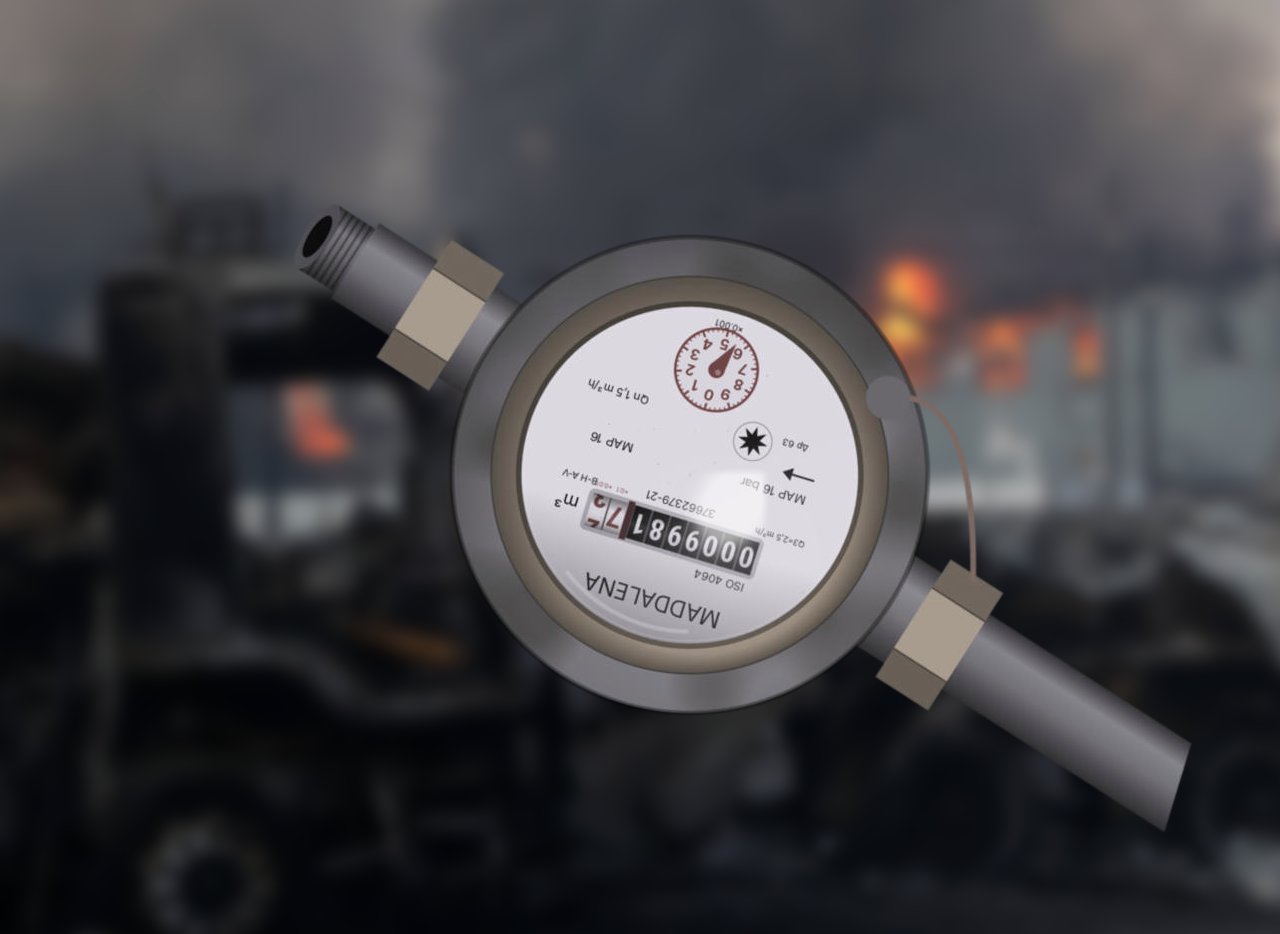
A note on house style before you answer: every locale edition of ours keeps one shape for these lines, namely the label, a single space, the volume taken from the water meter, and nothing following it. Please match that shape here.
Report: 9981.725 m³
